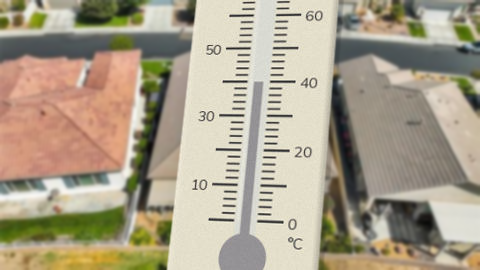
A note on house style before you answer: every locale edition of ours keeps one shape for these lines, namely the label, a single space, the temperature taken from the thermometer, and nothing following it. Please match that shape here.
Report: 40 °C
